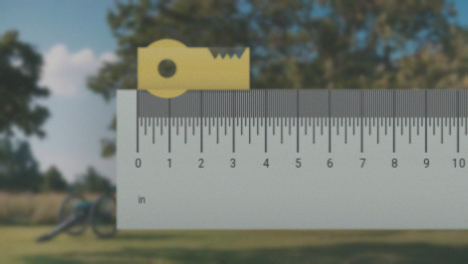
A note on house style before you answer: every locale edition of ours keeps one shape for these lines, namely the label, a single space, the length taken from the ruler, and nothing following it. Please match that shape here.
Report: 3.5 in
